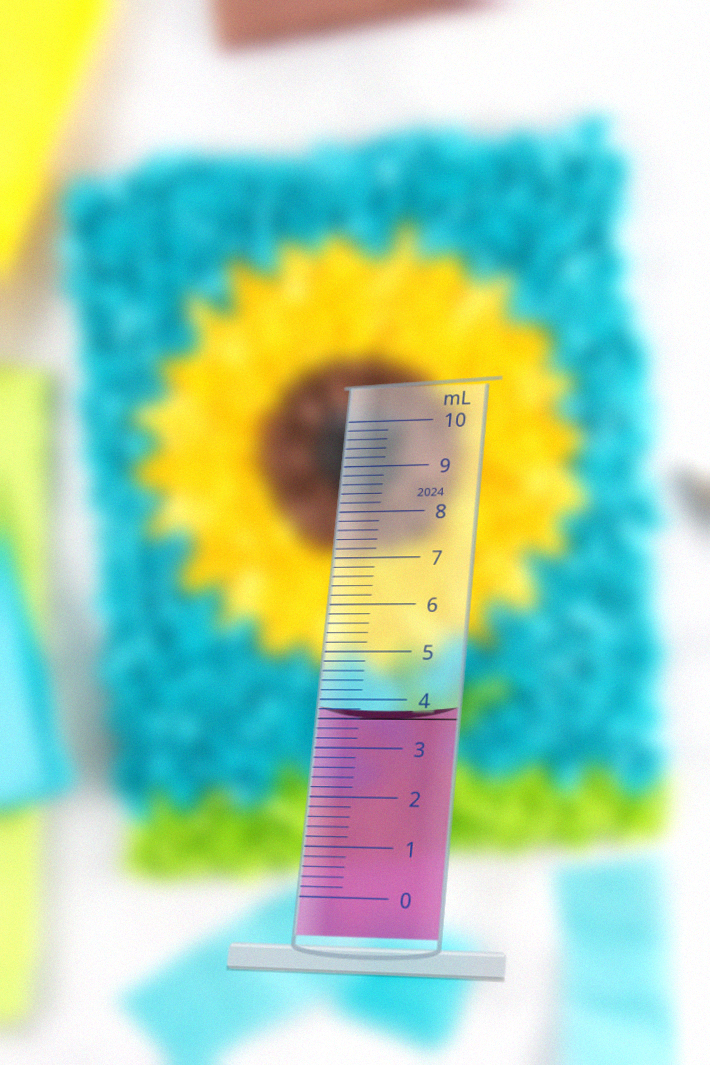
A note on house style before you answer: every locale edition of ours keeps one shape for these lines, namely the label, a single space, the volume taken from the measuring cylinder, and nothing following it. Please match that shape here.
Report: 3.6 mL
